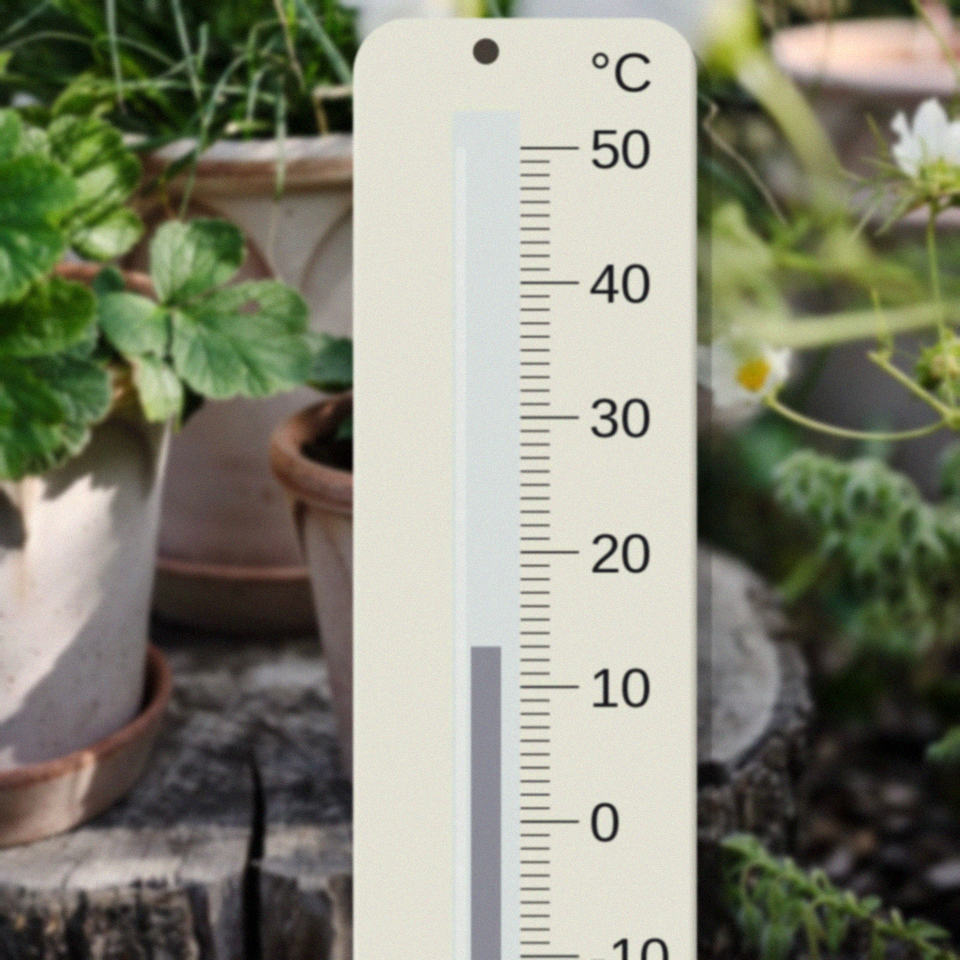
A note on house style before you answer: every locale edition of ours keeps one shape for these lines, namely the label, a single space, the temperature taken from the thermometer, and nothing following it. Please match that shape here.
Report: 13 °C
